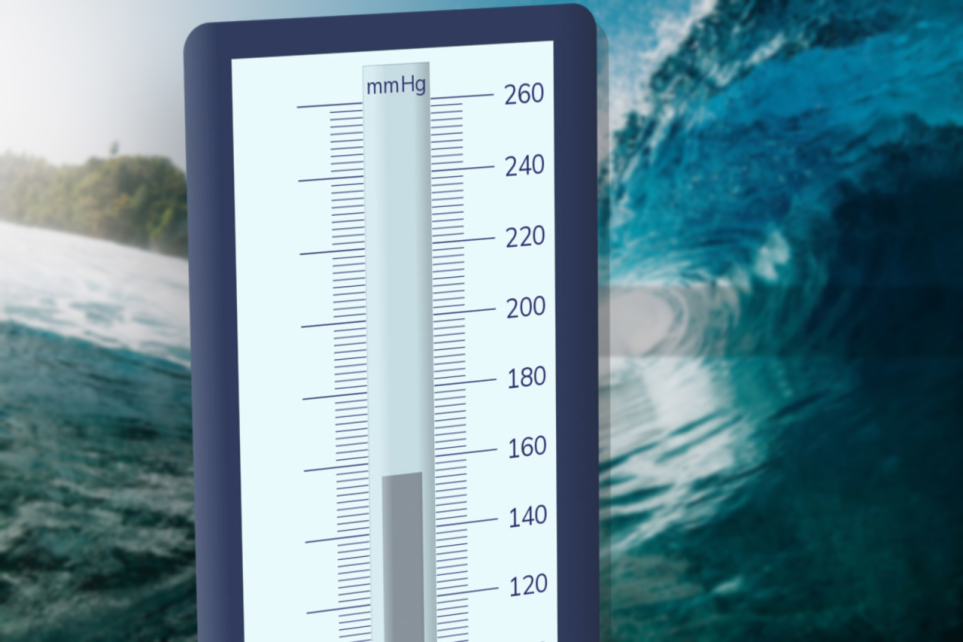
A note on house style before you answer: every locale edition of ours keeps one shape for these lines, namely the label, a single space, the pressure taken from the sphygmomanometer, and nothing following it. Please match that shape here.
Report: 156 mmHg
